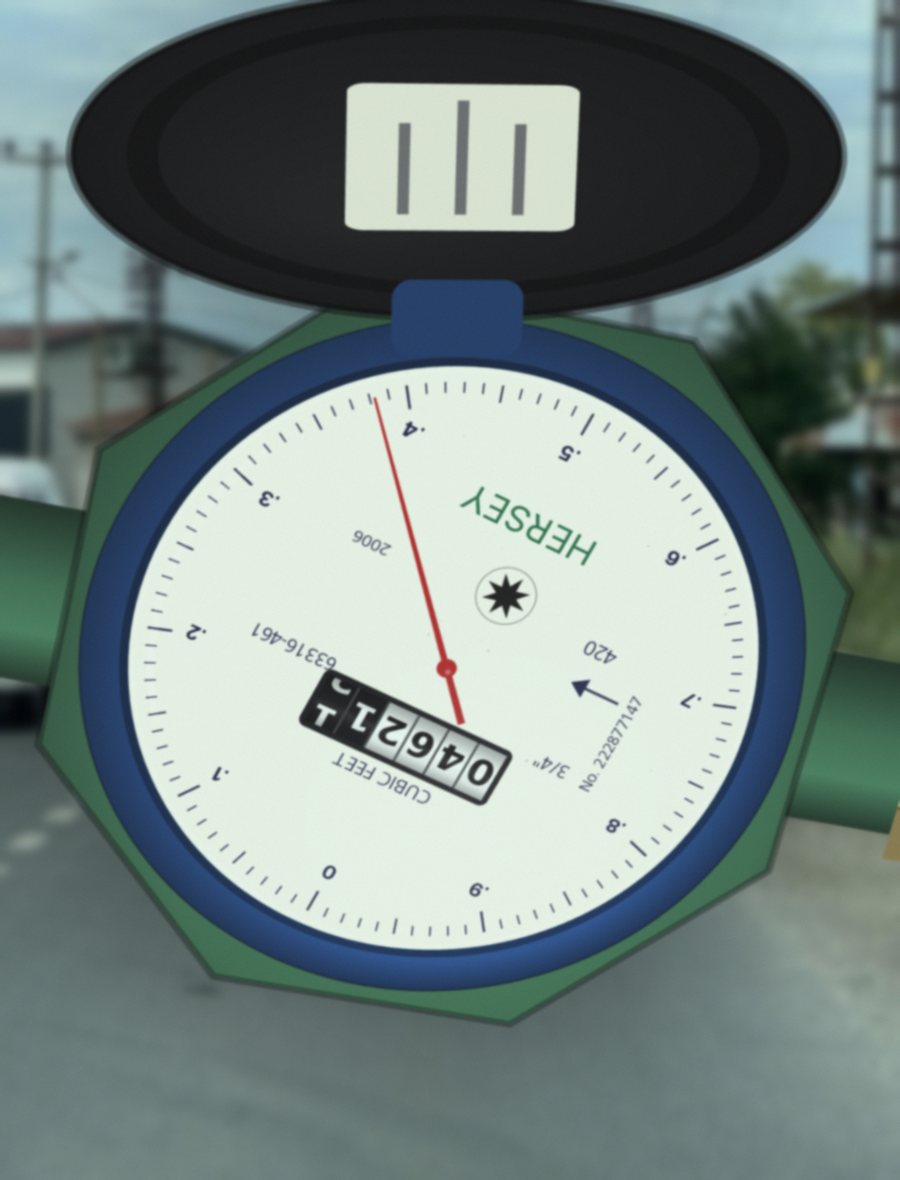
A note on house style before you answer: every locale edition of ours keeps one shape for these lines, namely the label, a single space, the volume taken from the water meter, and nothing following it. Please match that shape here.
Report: 46211.38 ft³
